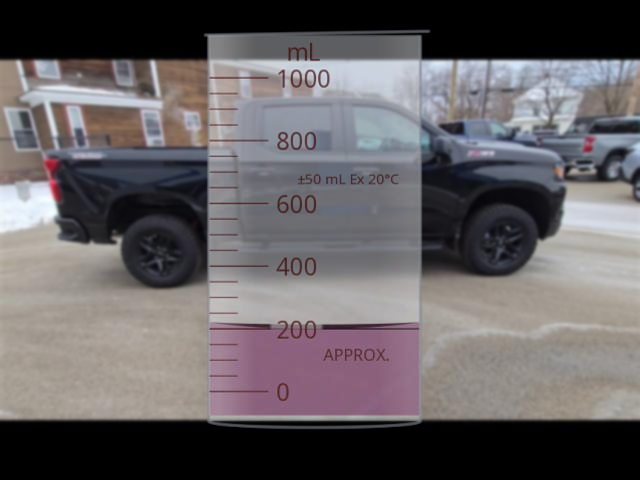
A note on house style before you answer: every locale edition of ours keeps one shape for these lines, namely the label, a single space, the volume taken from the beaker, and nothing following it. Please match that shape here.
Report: 200 mL
